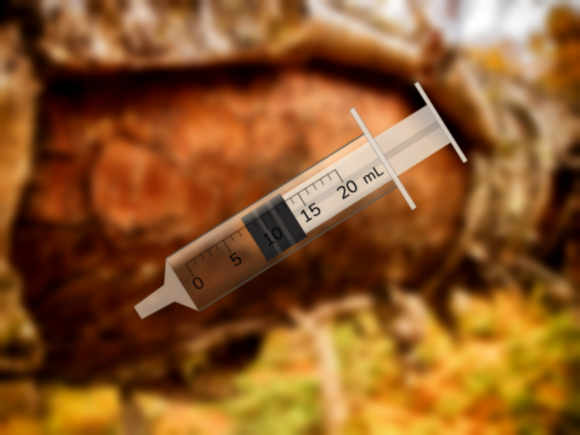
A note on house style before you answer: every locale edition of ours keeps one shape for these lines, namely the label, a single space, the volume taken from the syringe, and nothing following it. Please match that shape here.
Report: 8 mL
